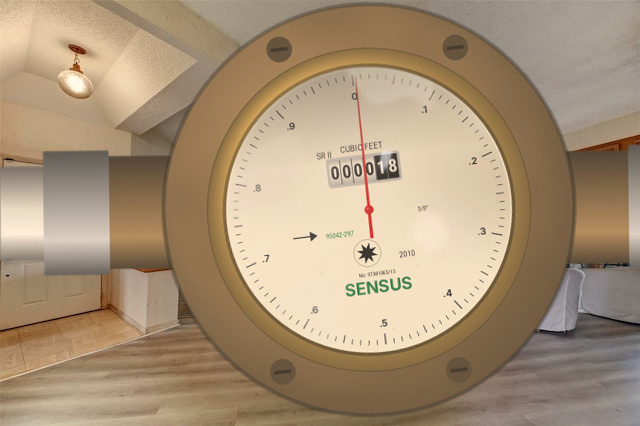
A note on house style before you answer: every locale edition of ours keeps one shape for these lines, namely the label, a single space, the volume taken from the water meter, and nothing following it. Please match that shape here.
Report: 18.00 ft³
